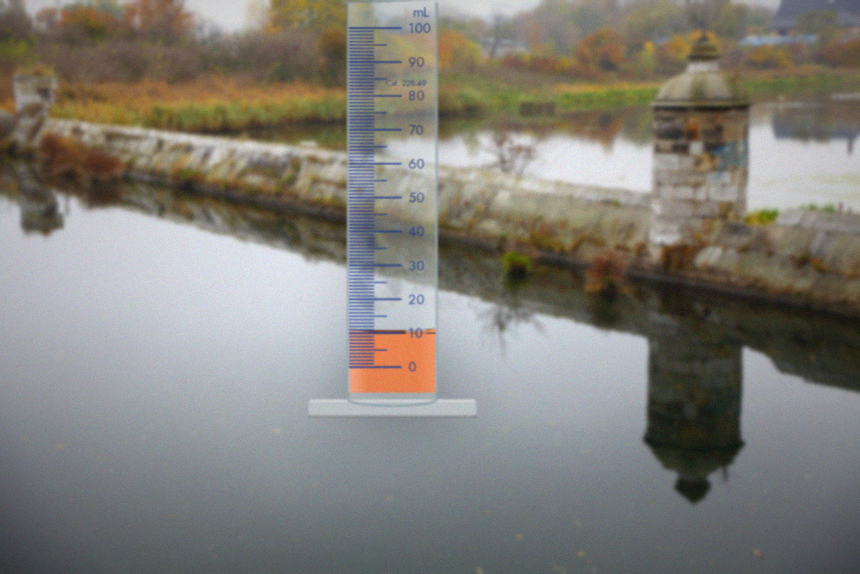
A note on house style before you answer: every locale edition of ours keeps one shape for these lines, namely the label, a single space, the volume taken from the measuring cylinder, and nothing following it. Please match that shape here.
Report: 10 mL
